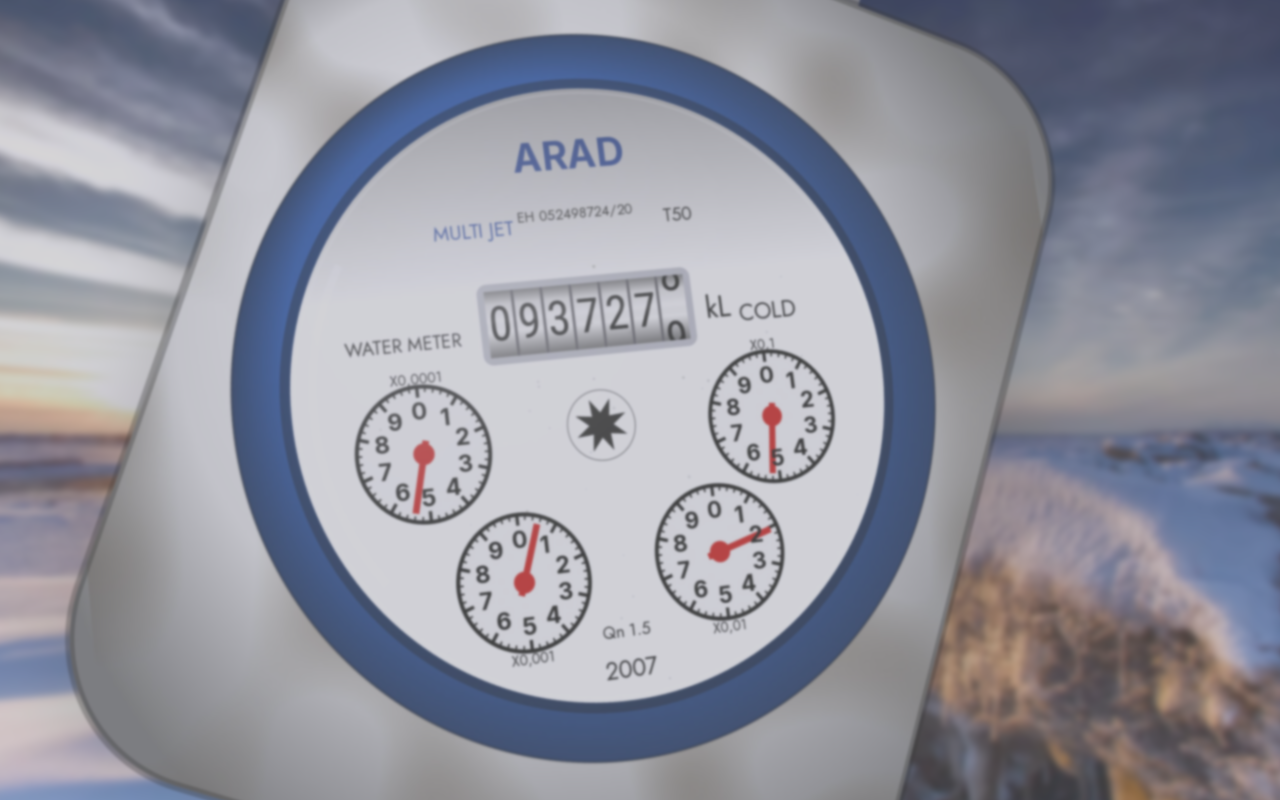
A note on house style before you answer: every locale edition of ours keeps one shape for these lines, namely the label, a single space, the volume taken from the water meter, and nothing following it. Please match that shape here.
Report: 937278.5205 kL
